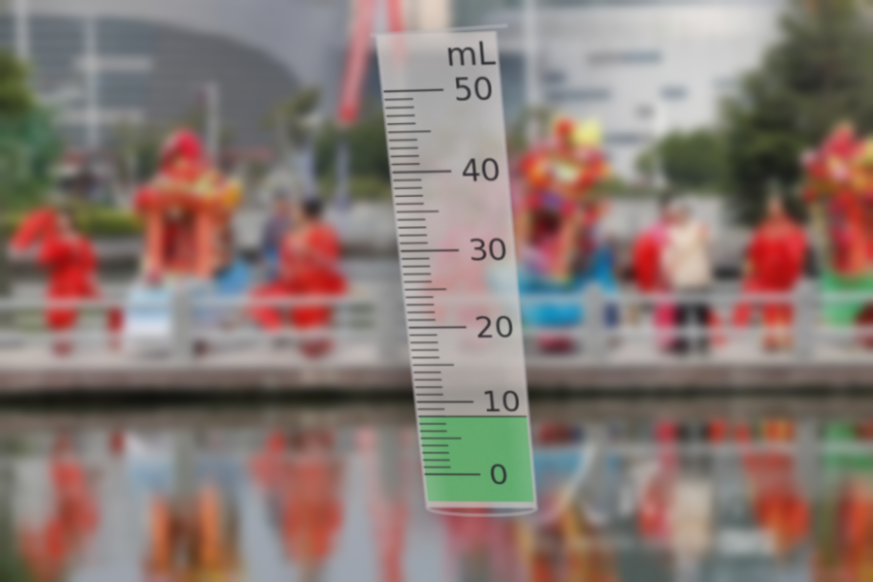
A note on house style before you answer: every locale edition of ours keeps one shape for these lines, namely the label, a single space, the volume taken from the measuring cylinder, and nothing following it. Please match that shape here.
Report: 8 mL
